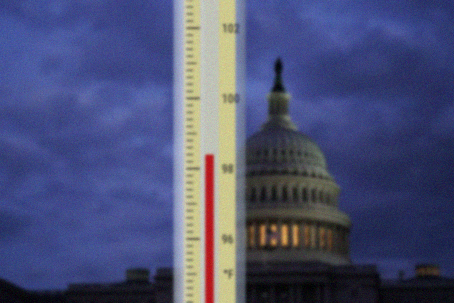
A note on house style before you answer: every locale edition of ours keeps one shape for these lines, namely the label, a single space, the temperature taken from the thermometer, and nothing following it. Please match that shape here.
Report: 98.4 °F
